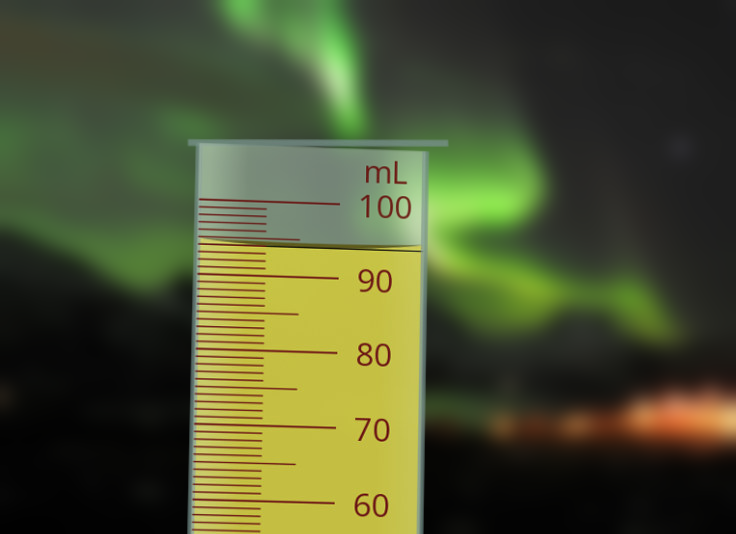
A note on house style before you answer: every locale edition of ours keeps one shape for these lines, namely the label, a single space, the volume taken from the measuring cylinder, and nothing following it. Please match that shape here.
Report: 94 mL
